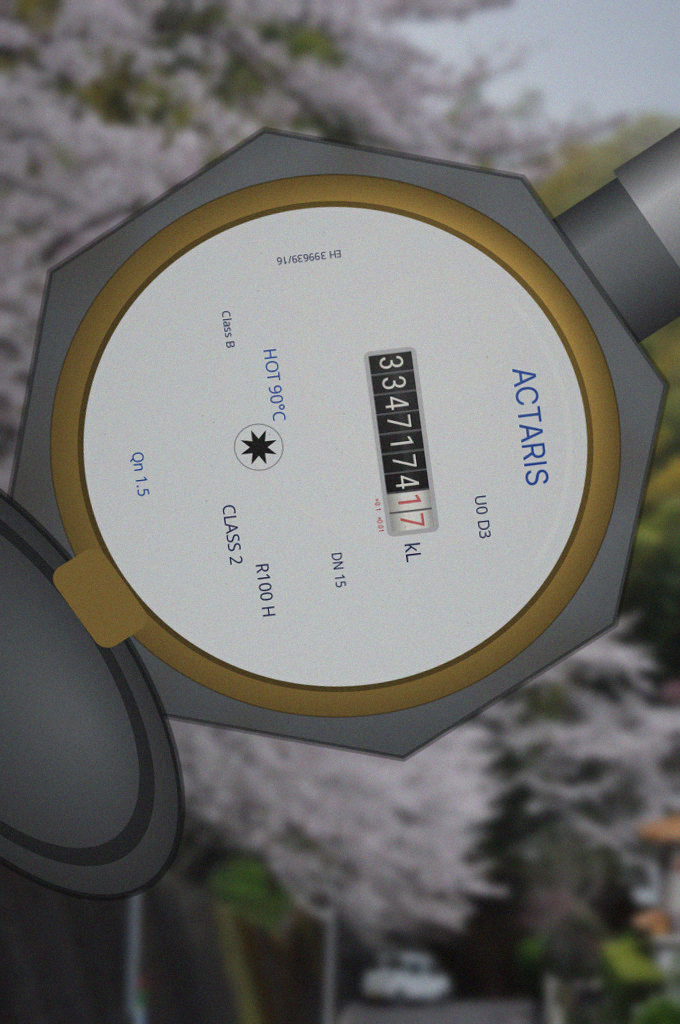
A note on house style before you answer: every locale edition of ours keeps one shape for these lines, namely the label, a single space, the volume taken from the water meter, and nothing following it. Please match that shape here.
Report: 3347174.17 kL
